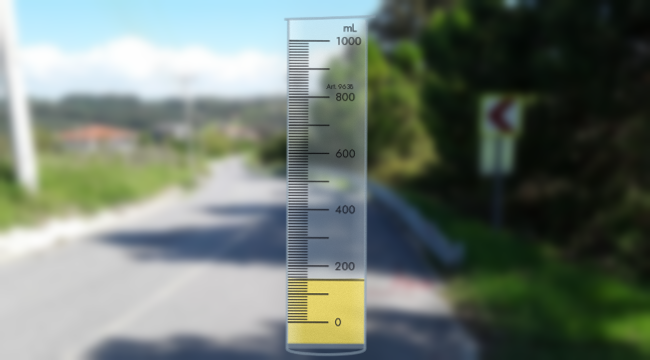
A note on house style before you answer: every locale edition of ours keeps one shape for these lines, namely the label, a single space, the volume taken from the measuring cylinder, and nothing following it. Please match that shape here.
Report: 150 mL
